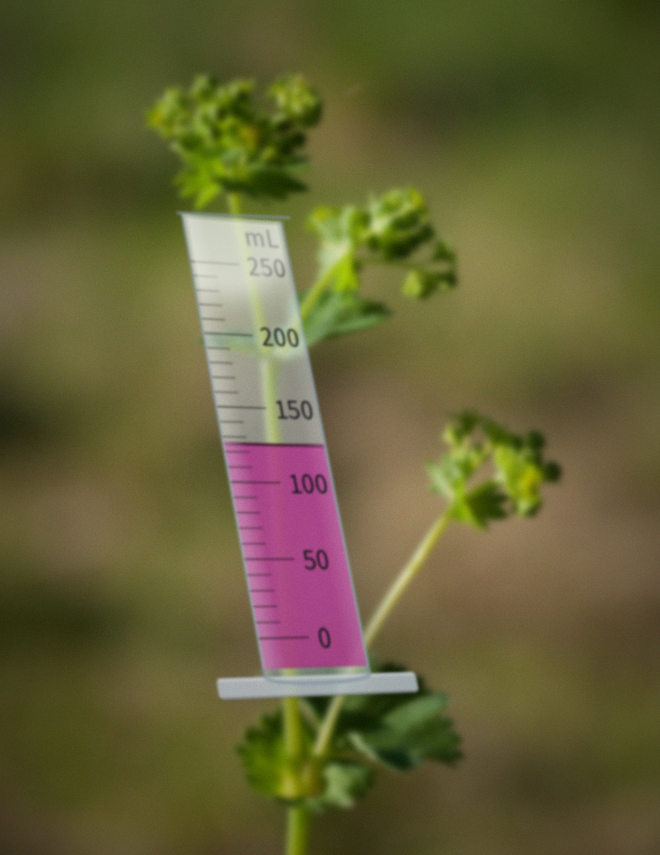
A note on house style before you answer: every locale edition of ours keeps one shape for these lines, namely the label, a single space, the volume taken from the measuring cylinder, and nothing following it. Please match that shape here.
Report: 125 mL
